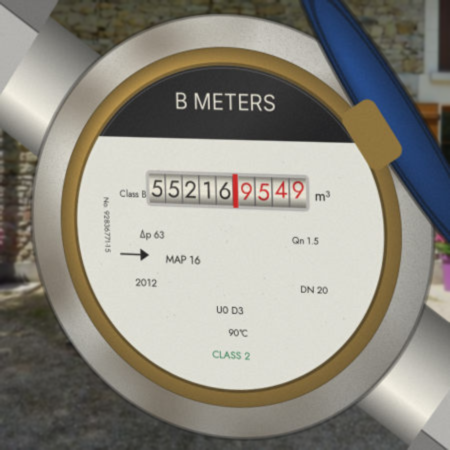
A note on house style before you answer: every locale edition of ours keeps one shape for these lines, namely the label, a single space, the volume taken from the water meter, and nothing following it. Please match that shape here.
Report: 55216.9549 m³
